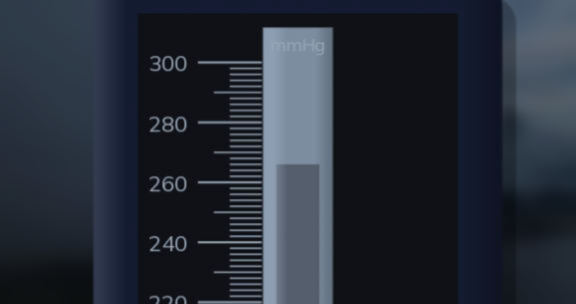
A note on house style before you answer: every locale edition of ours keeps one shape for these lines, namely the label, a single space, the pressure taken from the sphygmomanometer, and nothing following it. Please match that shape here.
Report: 266 mmHg
